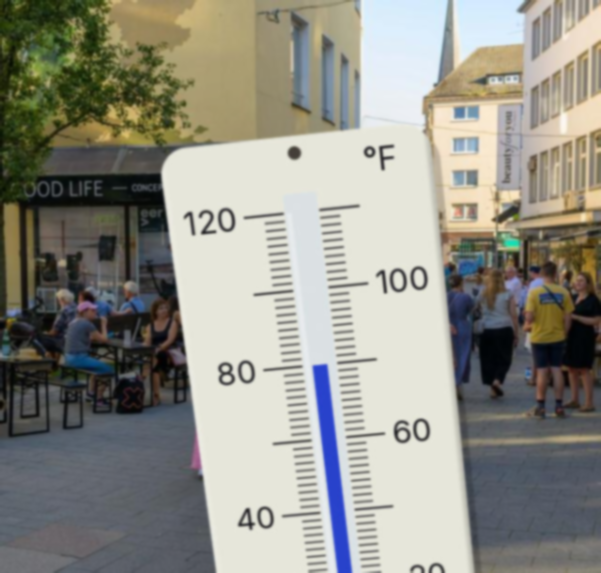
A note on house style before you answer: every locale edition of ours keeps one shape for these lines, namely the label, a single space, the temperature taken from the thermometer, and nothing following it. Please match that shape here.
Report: 80 °F
